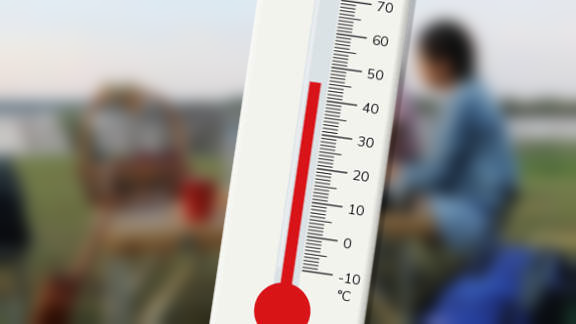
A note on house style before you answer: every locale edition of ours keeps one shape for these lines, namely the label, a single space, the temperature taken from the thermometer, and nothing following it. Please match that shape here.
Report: 45 °C
